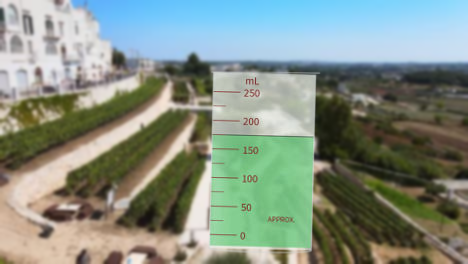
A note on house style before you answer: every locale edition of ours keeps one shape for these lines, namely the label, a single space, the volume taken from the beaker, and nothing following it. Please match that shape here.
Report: 175 mL
